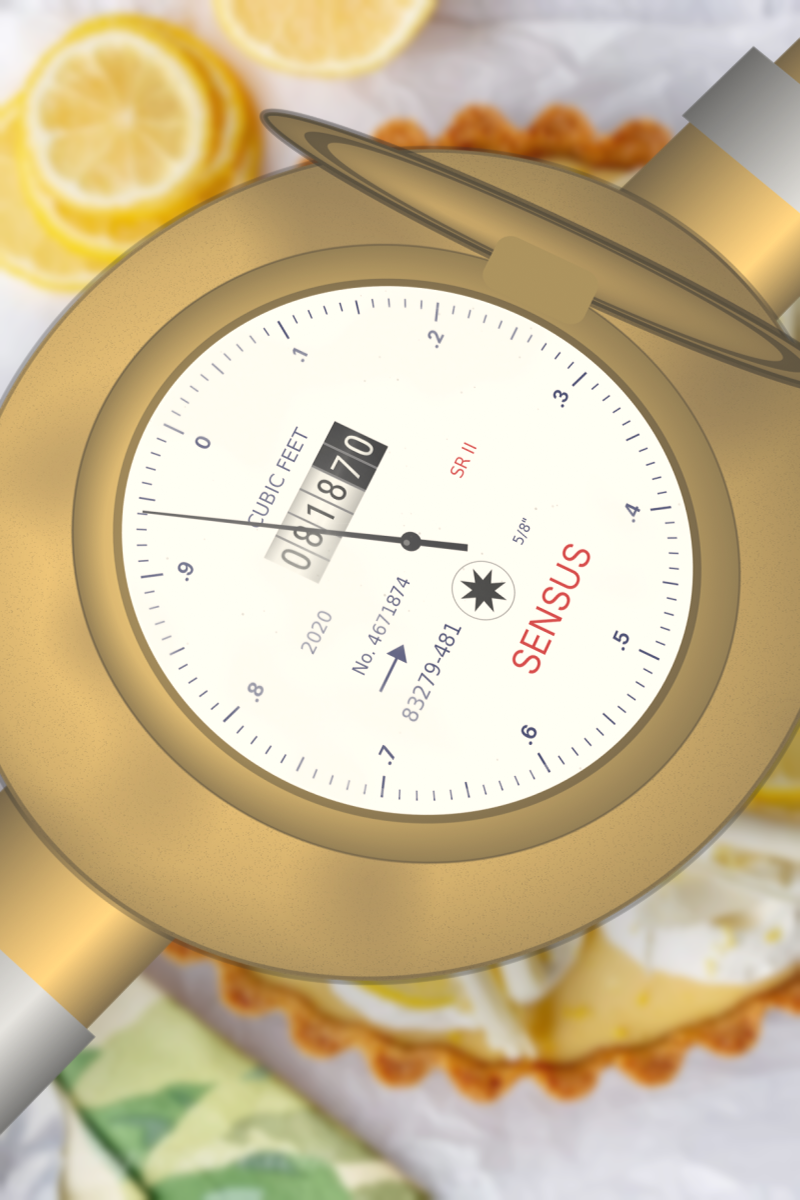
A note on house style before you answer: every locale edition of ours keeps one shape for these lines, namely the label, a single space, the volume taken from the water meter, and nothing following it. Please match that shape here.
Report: 81869.94 ft³
